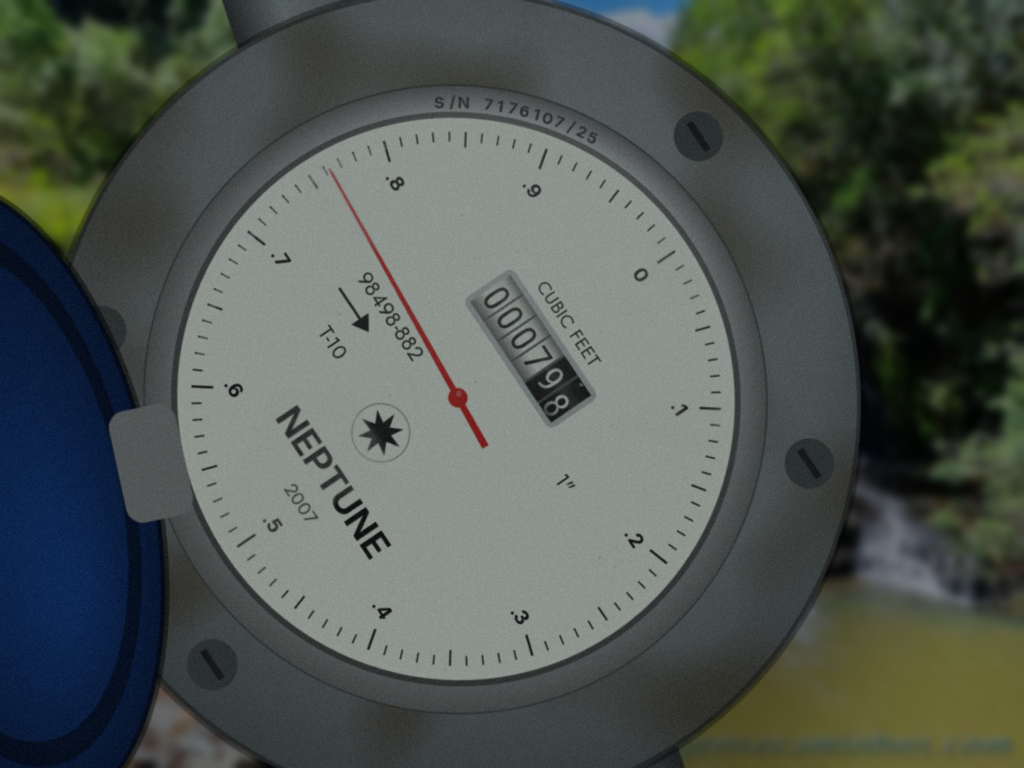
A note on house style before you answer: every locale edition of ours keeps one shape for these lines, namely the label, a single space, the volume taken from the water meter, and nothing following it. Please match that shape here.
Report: 797.76 ft³
